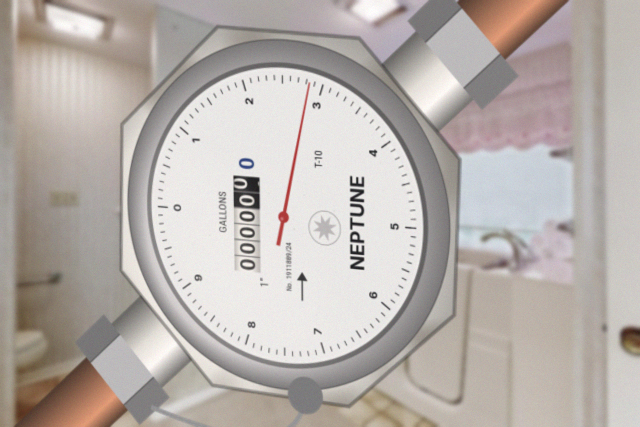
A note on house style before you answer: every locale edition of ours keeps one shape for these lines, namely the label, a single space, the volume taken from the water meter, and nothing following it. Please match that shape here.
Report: 2.8 gal
